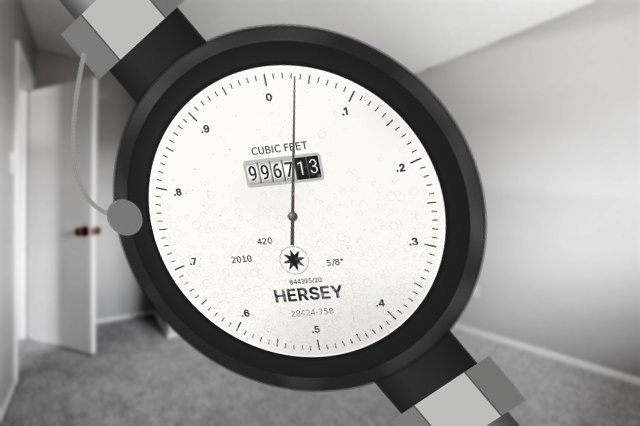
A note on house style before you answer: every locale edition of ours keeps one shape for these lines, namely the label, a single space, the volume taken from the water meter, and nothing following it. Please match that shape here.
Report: 996713.03 ft³
